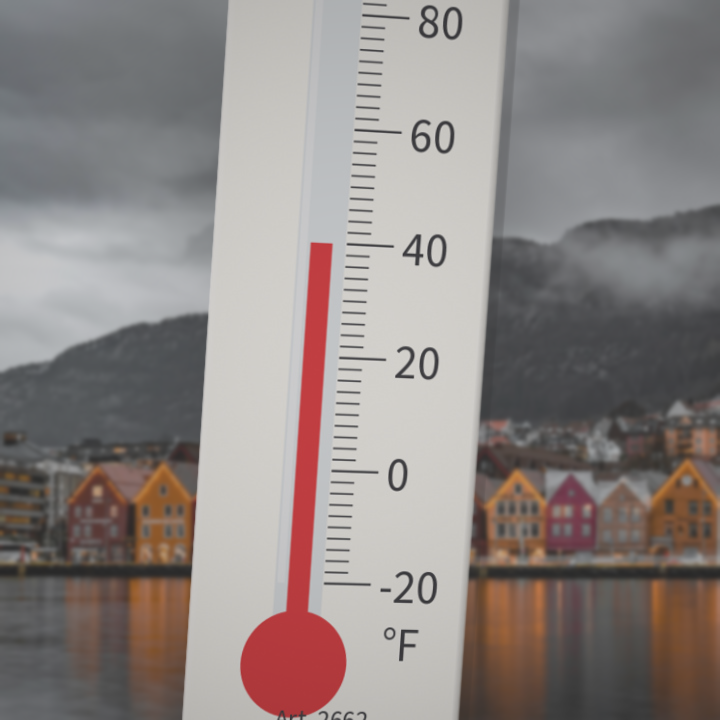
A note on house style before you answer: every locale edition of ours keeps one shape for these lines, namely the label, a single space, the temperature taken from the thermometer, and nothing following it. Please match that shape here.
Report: 40 °F
